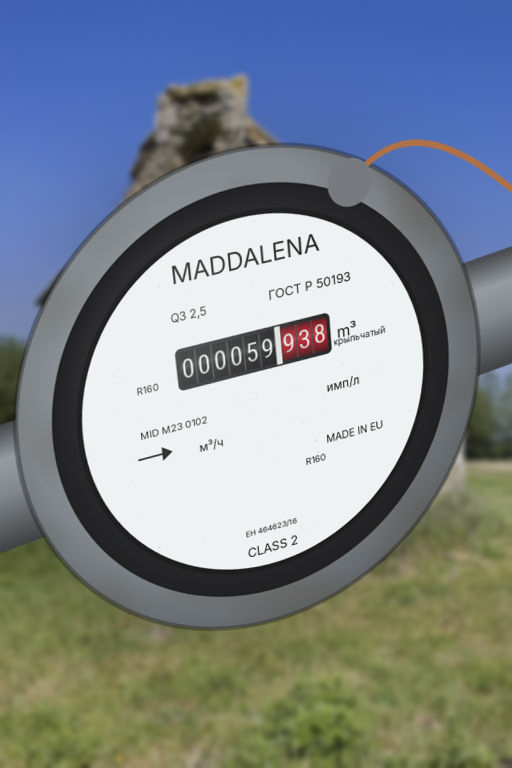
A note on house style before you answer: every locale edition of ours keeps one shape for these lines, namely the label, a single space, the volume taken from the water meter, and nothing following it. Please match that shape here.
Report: 59.938 m³
